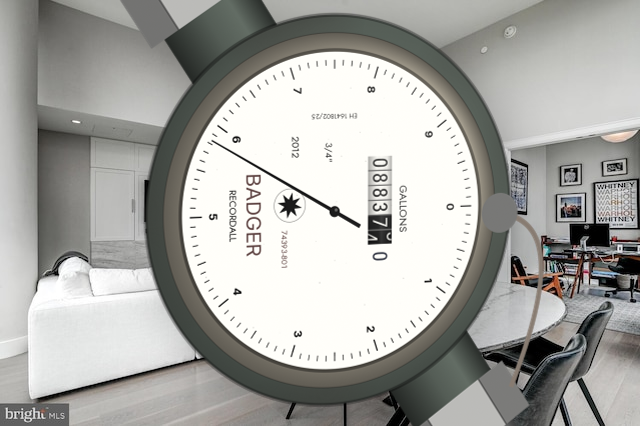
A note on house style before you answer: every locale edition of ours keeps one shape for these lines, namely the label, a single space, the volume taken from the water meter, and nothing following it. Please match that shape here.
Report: 883735.8 gal
